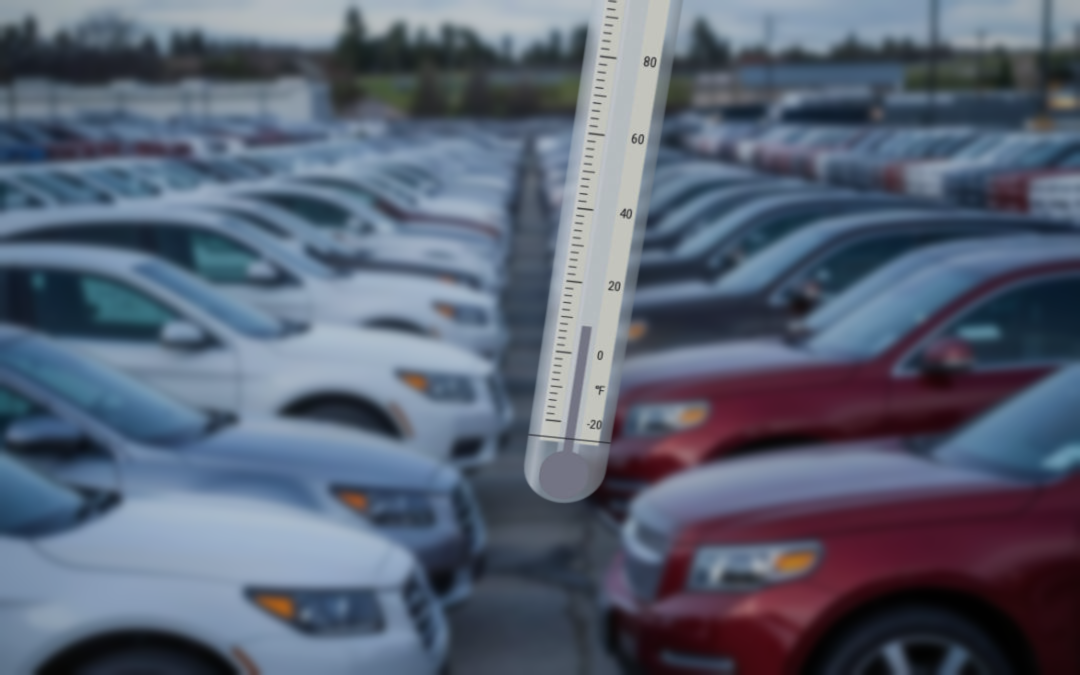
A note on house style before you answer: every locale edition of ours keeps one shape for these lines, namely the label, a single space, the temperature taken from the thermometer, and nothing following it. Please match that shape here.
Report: 8 °F
